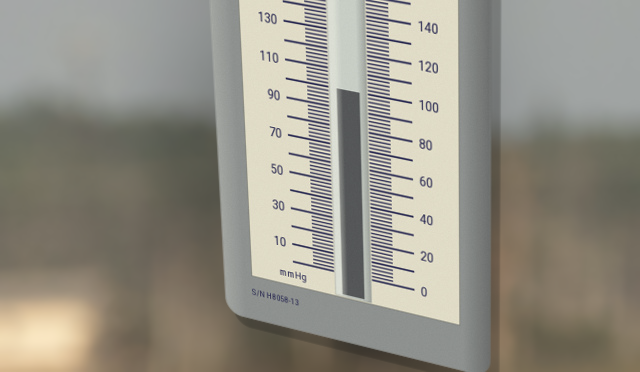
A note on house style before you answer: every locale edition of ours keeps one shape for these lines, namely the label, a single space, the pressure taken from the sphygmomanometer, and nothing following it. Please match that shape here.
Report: 100 mmHg
